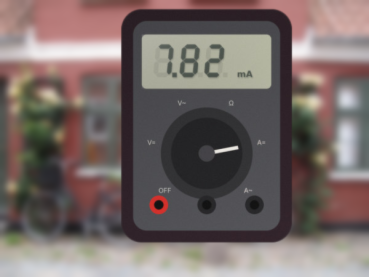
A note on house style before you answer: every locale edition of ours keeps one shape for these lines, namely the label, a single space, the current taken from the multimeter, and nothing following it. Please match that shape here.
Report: 7.82 mA
